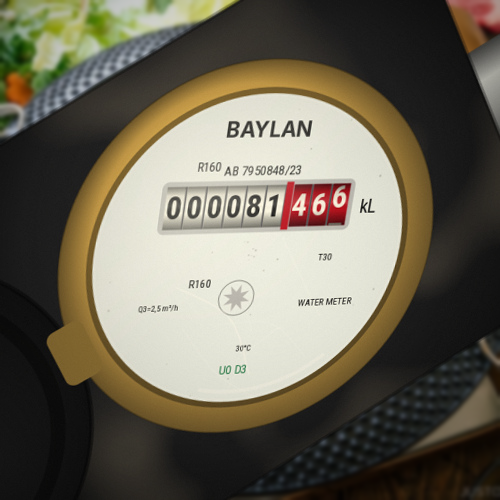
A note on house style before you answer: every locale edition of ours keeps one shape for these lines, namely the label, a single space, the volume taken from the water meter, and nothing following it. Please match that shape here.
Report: 81.466 kL
